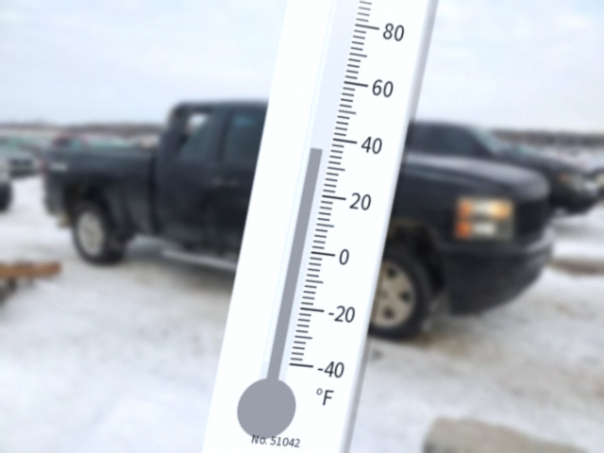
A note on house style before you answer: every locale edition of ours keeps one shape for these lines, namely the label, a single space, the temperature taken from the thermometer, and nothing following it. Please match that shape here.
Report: 36 °F
